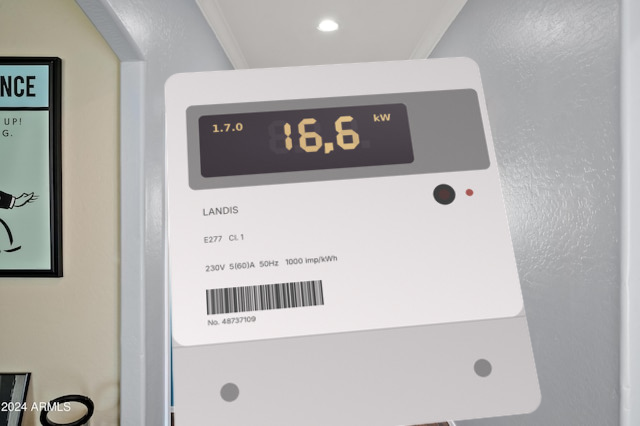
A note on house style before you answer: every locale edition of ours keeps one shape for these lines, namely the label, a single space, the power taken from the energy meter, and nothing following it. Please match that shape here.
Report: 16.6 kW
